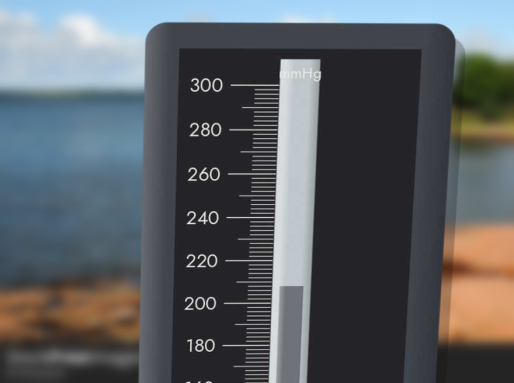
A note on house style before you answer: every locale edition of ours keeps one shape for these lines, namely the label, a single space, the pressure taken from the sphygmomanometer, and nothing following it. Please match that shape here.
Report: 208 mmHg
